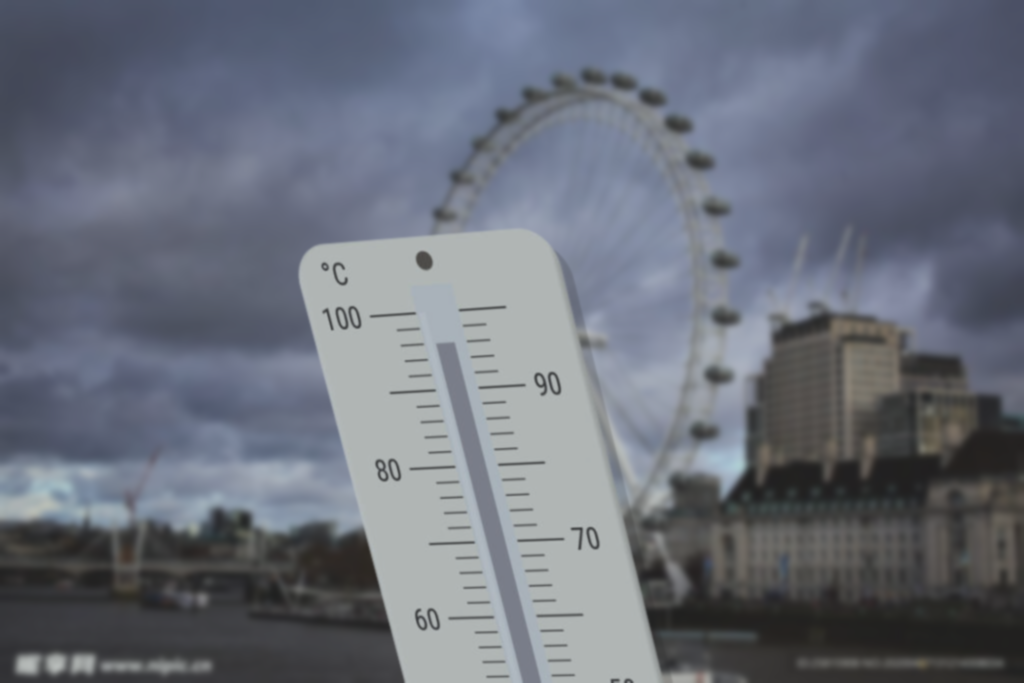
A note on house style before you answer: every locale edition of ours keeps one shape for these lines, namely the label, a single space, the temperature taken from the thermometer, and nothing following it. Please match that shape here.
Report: 96 °C
